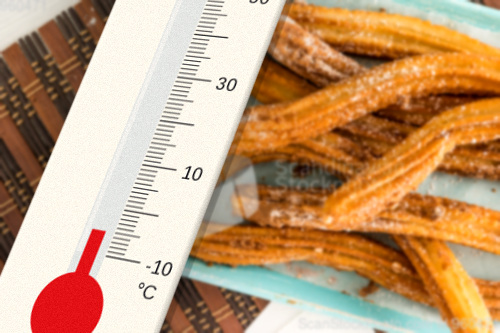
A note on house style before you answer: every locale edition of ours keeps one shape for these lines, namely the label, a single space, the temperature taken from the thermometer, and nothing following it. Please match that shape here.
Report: -5 °C
